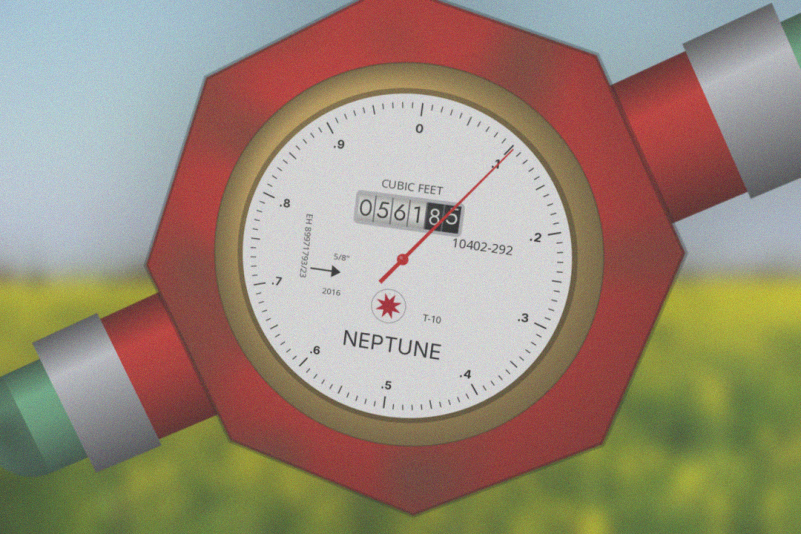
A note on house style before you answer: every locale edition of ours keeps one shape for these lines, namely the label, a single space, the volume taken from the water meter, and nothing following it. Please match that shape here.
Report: 56185.10 ft³
